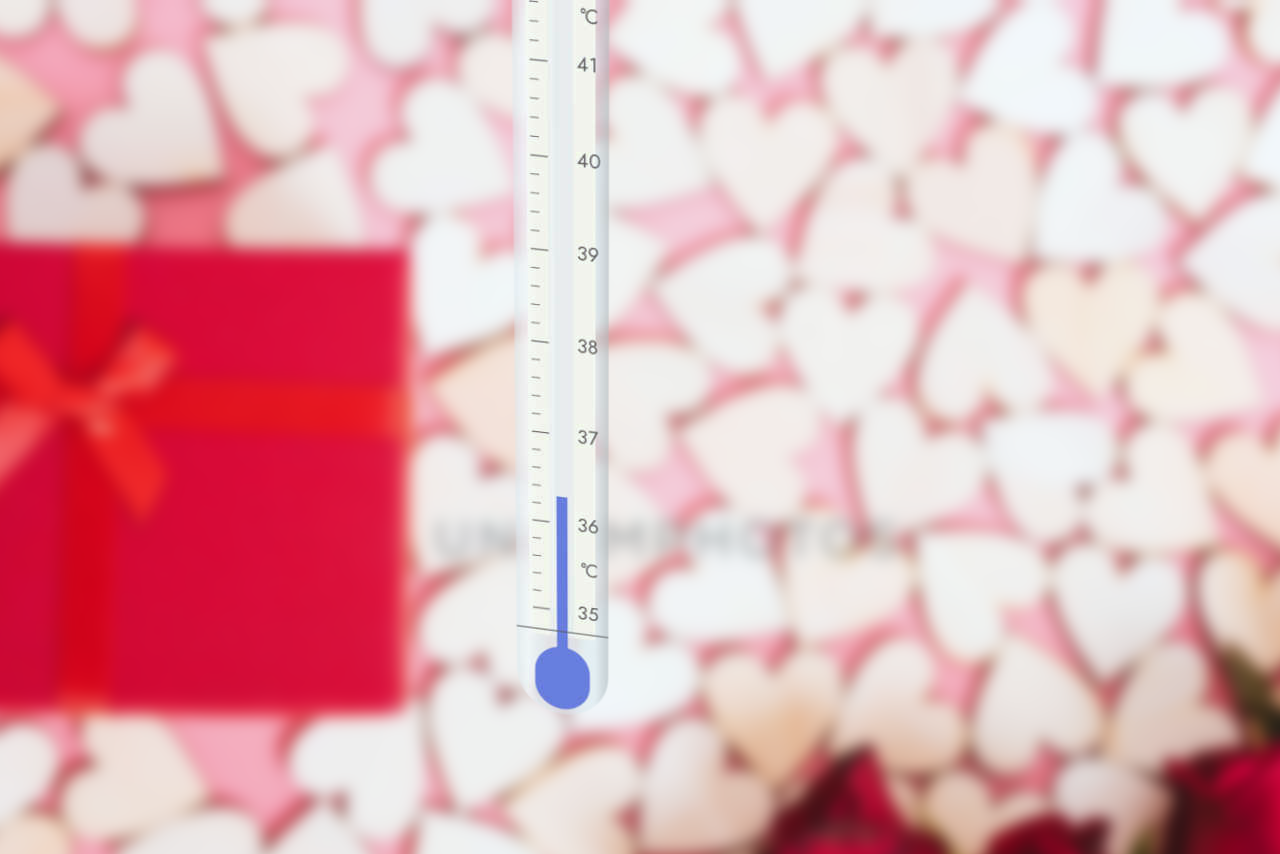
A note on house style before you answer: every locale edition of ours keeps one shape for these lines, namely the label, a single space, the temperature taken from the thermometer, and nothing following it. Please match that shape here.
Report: 36.3 °C
